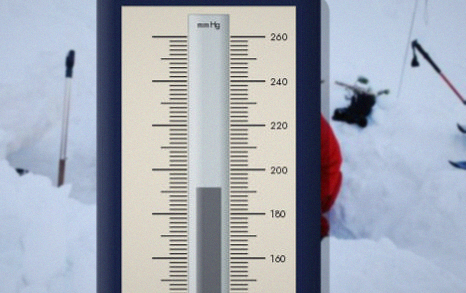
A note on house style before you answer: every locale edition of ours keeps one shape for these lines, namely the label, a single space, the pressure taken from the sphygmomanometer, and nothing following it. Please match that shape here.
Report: 192 mmHg
